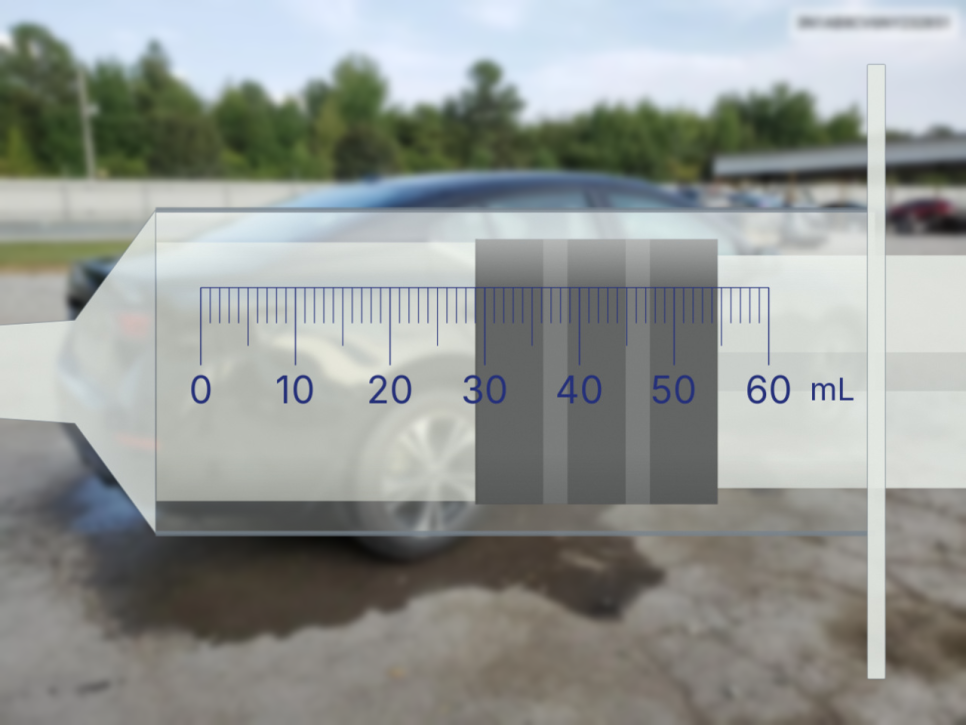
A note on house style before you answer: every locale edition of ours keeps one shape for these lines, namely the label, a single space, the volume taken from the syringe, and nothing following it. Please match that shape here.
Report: 29 mL
